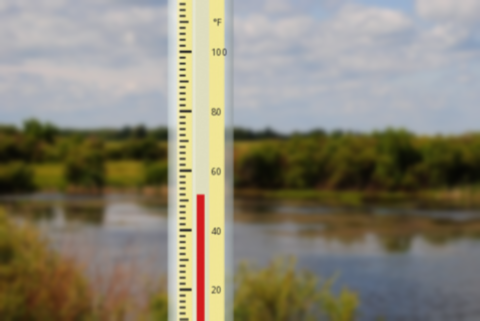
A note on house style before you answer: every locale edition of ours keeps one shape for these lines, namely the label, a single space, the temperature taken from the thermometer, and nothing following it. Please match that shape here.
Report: 52 °F
